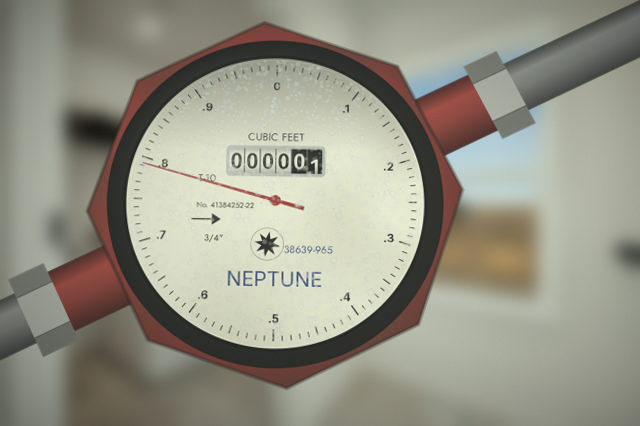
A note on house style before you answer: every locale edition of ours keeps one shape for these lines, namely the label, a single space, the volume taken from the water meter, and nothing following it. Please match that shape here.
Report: 0.79 ft³
